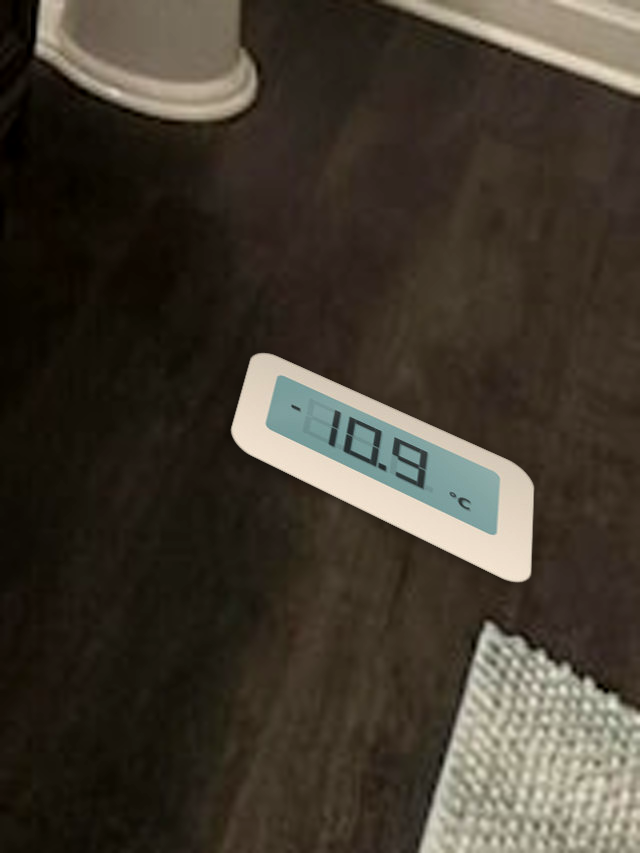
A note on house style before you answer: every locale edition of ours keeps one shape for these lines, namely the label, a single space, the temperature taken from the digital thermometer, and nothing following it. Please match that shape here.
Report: -10.9 °C
